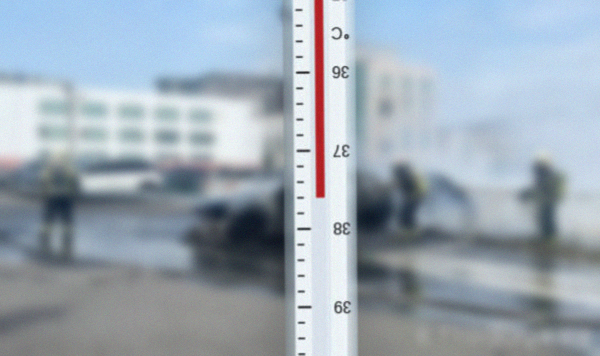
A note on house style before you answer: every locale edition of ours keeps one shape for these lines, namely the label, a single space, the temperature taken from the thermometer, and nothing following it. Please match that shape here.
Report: 37.6 °C
